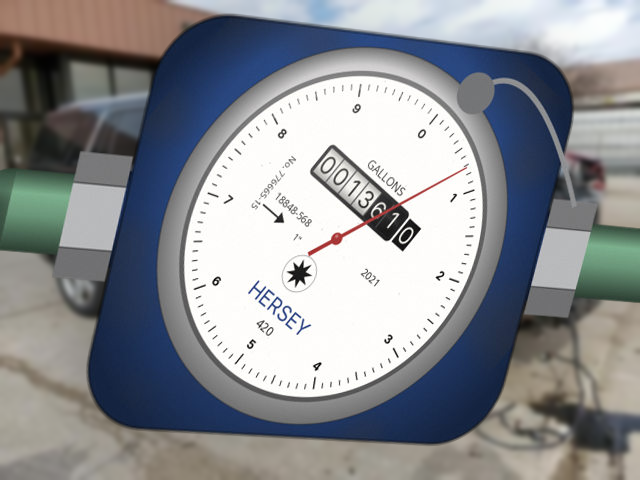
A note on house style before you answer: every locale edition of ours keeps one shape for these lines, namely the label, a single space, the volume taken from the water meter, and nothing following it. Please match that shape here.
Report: 13610.7 gal
